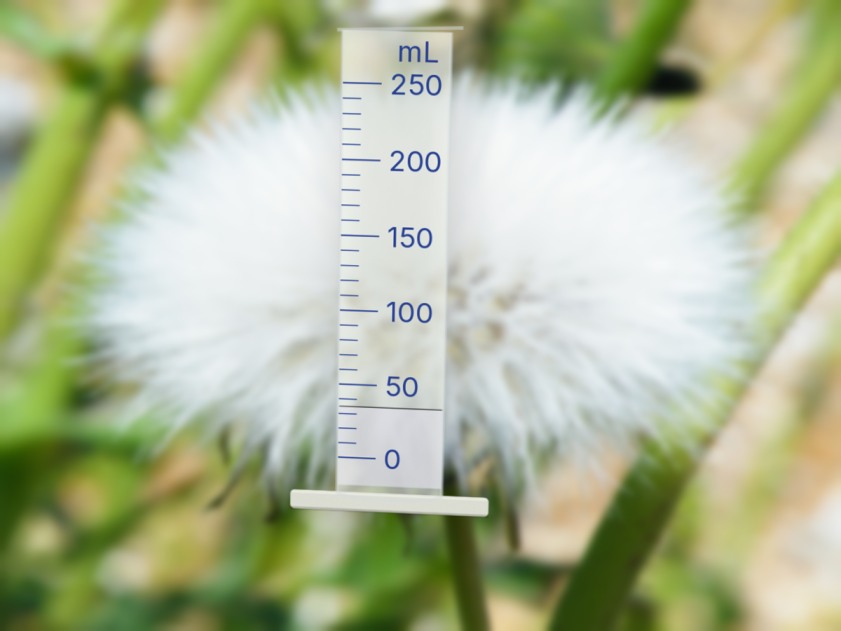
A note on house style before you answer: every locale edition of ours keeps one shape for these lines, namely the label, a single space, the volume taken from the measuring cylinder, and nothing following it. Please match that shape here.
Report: 35 mL
